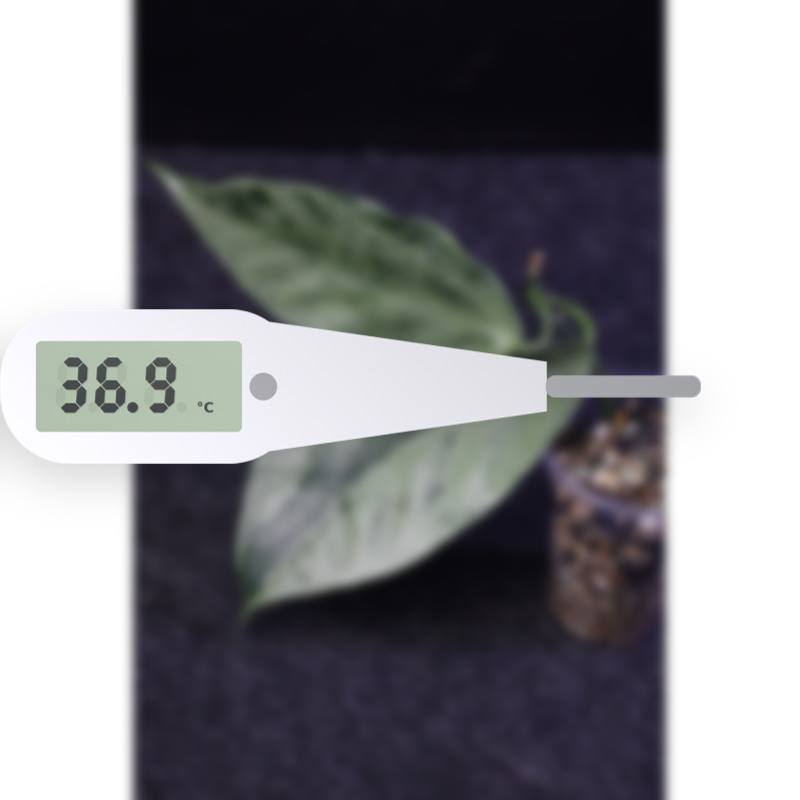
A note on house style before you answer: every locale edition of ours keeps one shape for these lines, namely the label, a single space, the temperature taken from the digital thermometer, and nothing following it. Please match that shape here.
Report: 36.9 °C
